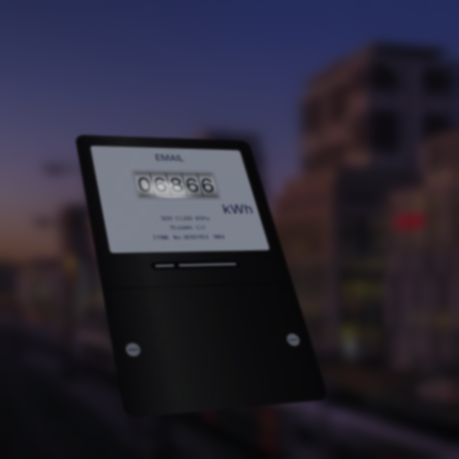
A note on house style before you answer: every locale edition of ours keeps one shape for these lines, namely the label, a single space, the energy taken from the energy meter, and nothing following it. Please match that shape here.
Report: 6866 kWh
